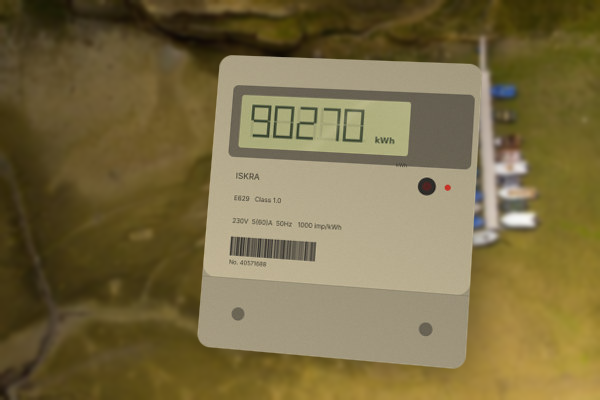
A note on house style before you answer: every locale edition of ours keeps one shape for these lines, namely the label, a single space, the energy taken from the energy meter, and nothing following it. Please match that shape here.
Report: 90270 kWh
